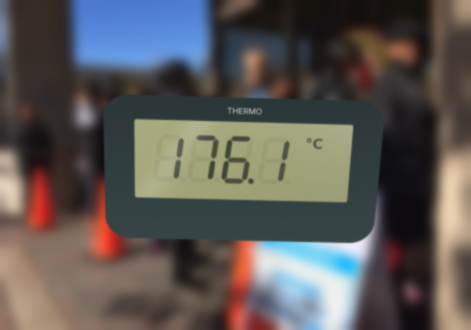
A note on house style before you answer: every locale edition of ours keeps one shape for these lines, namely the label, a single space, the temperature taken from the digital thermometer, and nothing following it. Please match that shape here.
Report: 176.1 °C
